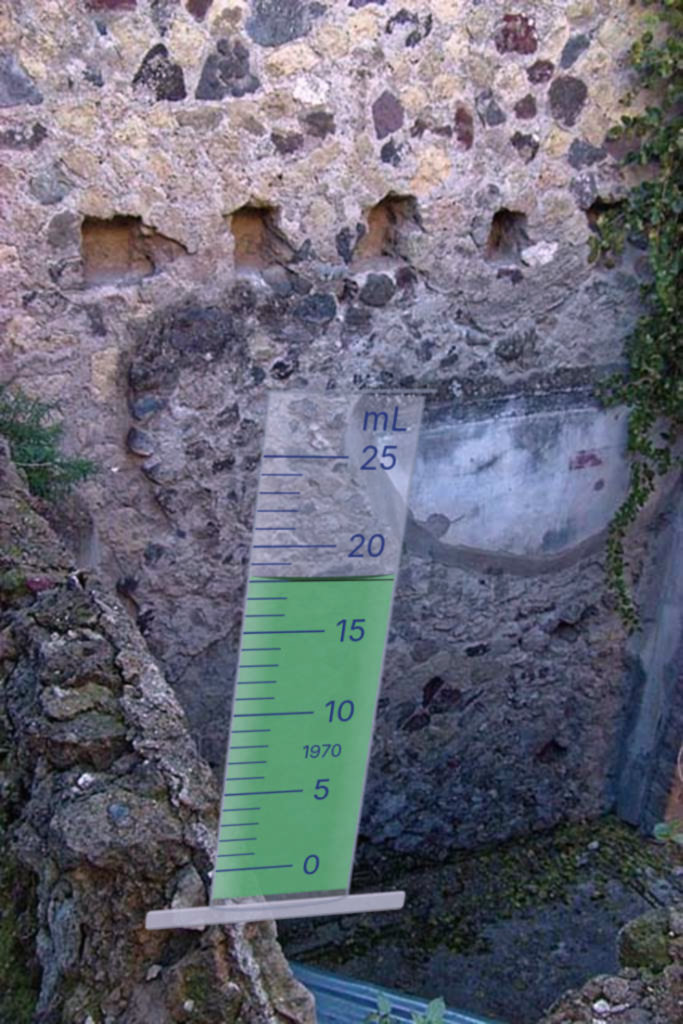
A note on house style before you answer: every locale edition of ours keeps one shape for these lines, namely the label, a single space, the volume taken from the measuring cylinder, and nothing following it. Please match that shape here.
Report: 18 mL
